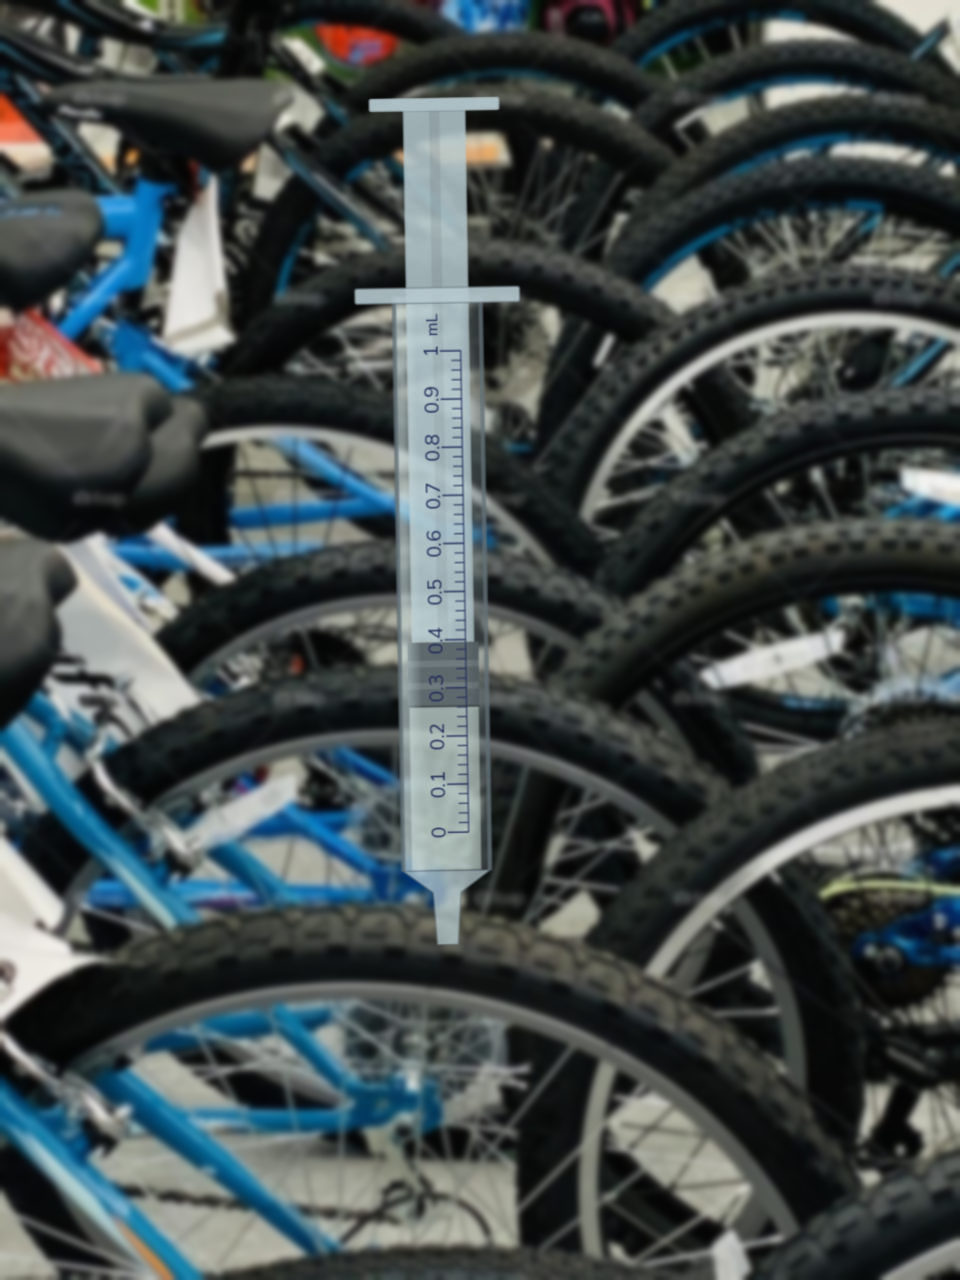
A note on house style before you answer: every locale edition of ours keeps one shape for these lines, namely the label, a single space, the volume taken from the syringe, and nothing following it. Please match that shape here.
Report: 0.26 mL
